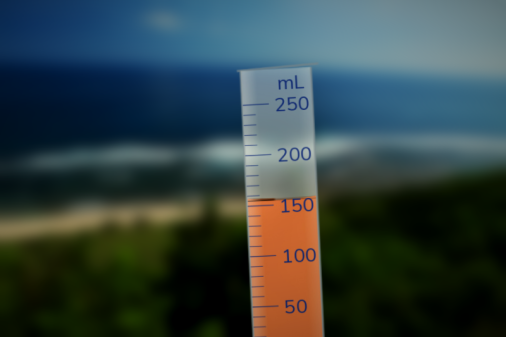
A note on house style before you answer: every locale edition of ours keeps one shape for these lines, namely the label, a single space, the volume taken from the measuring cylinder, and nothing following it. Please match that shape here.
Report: 155 mL
